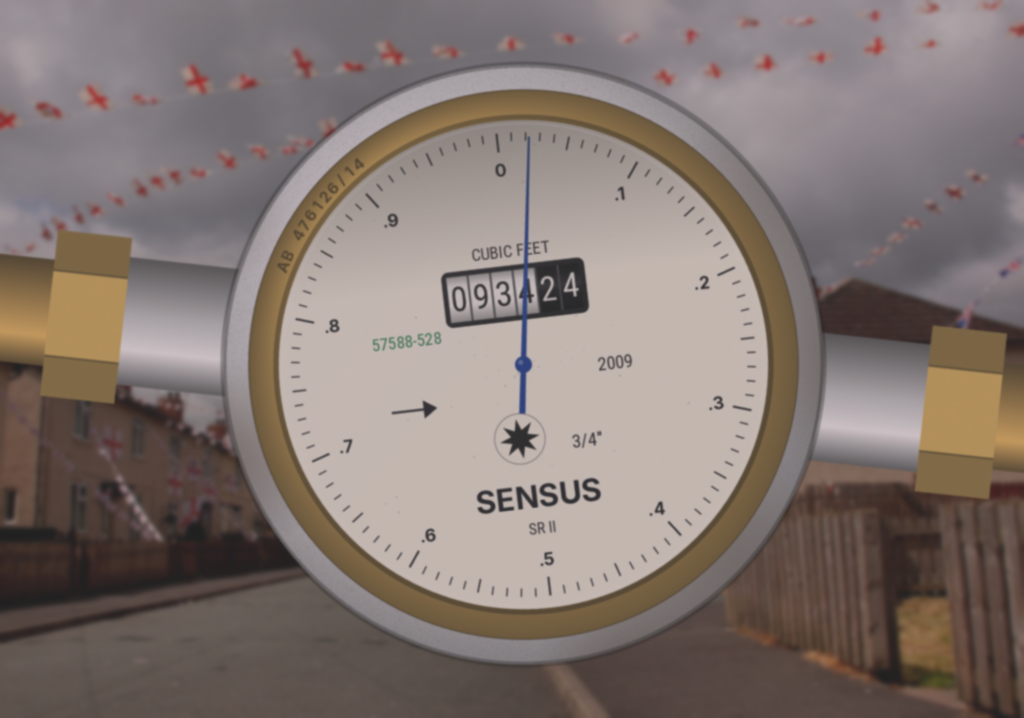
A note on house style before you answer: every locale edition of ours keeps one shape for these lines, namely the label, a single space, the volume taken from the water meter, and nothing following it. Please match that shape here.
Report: 93424.02 ft³
